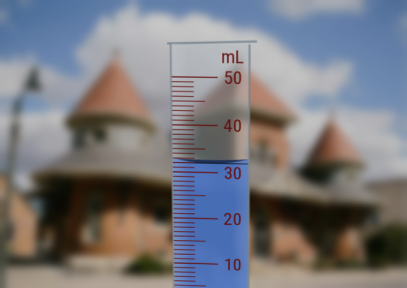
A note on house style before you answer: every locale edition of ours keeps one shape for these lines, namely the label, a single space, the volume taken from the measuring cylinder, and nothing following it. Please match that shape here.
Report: 32 mL
